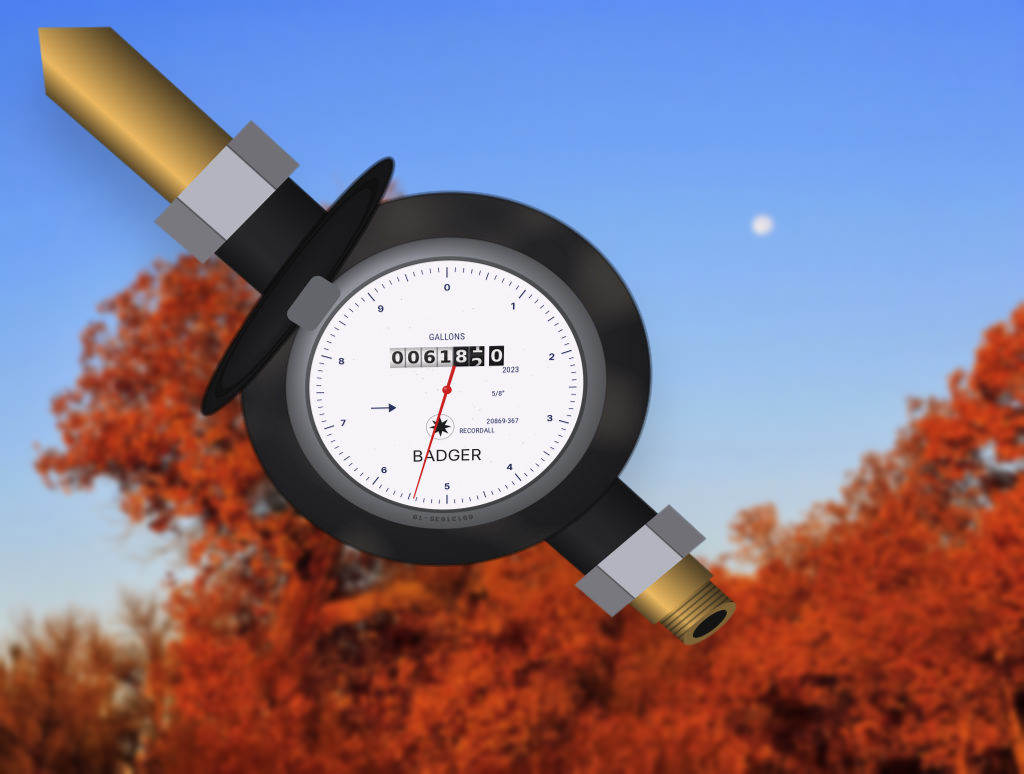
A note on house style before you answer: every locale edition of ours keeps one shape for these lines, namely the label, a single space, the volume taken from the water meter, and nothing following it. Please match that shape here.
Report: 61815.4 gal
